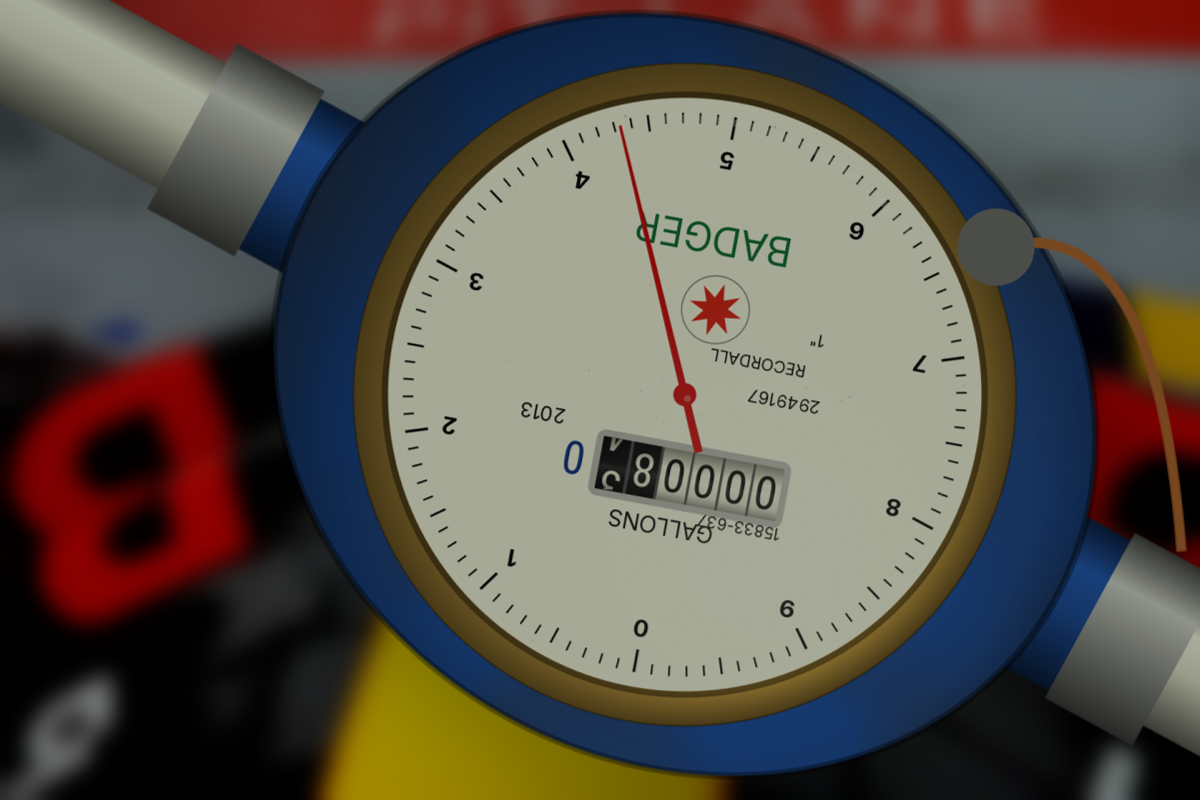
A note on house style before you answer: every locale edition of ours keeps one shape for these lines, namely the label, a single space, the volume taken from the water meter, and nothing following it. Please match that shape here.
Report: 834.3 gal
